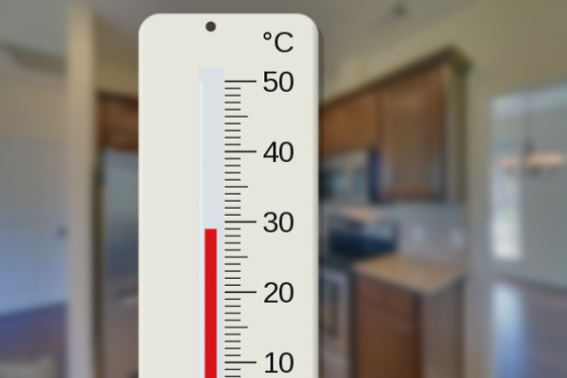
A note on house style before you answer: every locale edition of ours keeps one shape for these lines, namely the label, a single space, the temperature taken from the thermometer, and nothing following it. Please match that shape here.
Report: 29 °C
